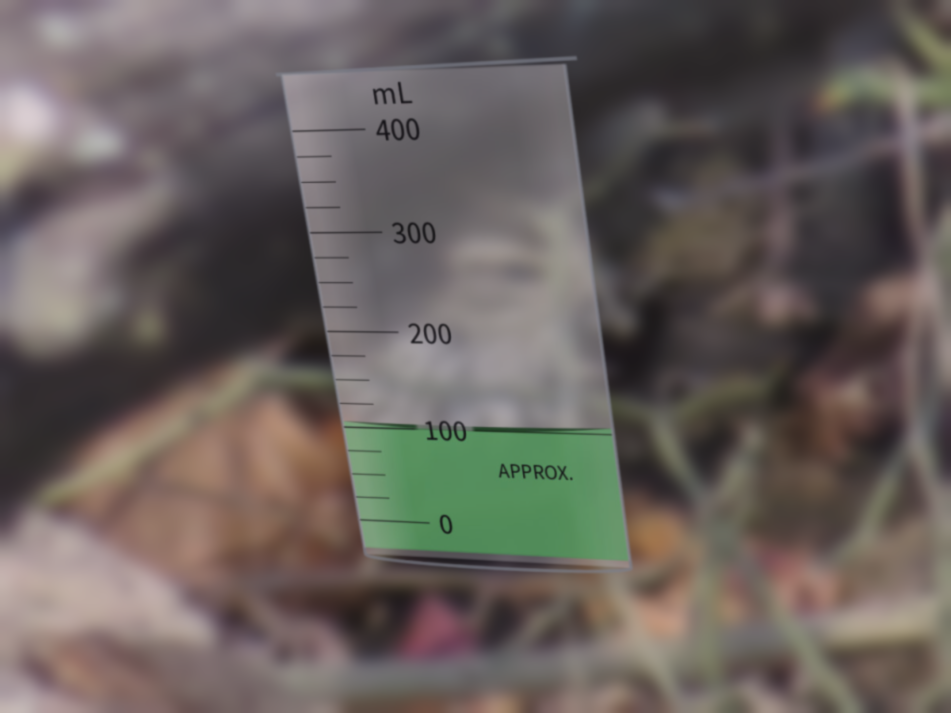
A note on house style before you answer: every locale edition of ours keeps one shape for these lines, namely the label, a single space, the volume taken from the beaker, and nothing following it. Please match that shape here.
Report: 100 mL
